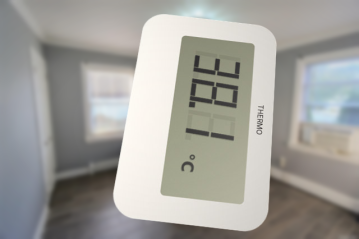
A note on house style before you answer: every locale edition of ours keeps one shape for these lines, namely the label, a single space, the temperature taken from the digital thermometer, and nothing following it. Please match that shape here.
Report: 38.1 °C
